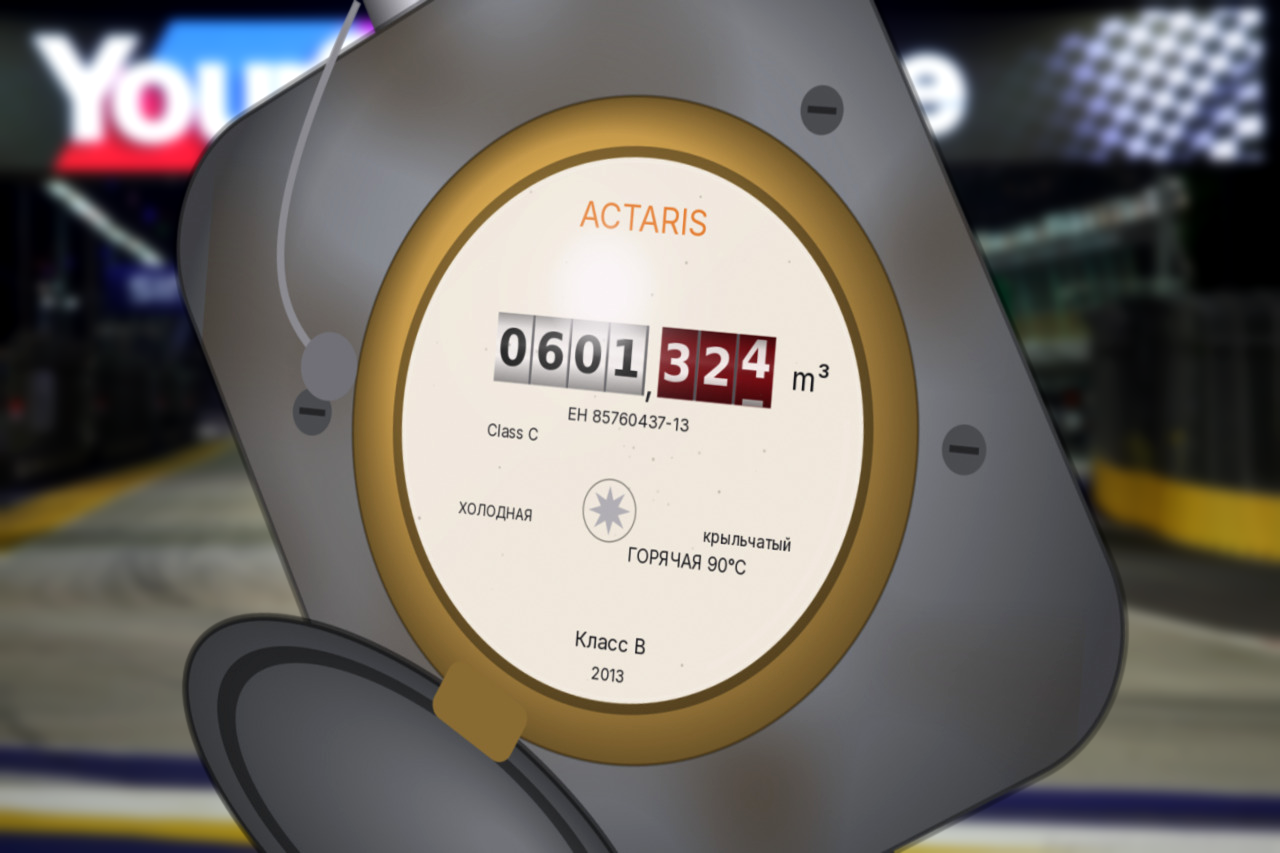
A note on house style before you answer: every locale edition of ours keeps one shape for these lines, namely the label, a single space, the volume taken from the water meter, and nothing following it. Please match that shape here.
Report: 601.324 m³
